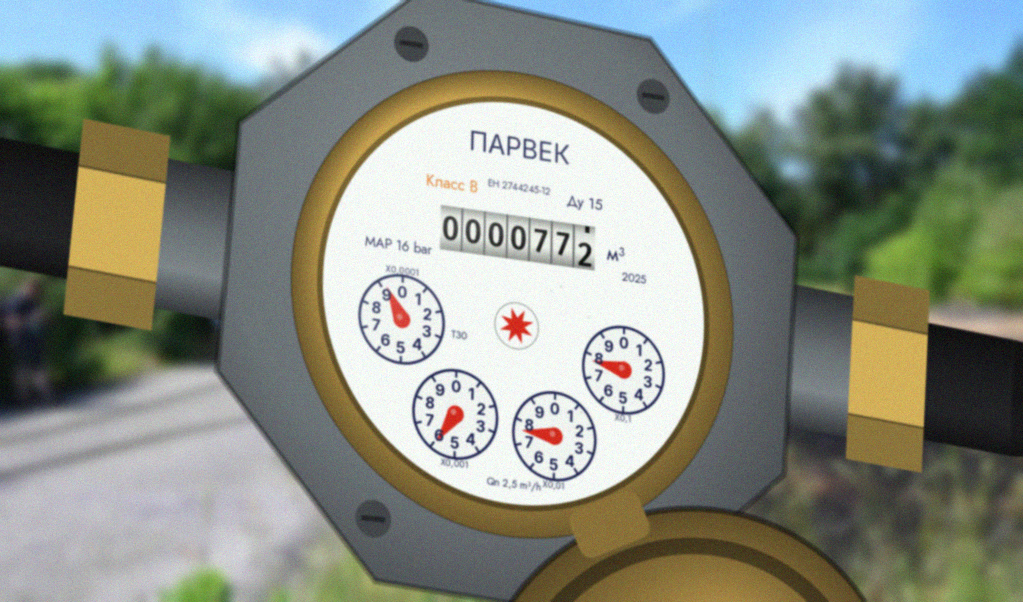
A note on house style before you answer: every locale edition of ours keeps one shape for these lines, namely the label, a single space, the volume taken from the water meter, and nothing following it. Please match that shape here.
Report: 771.7759 m³
